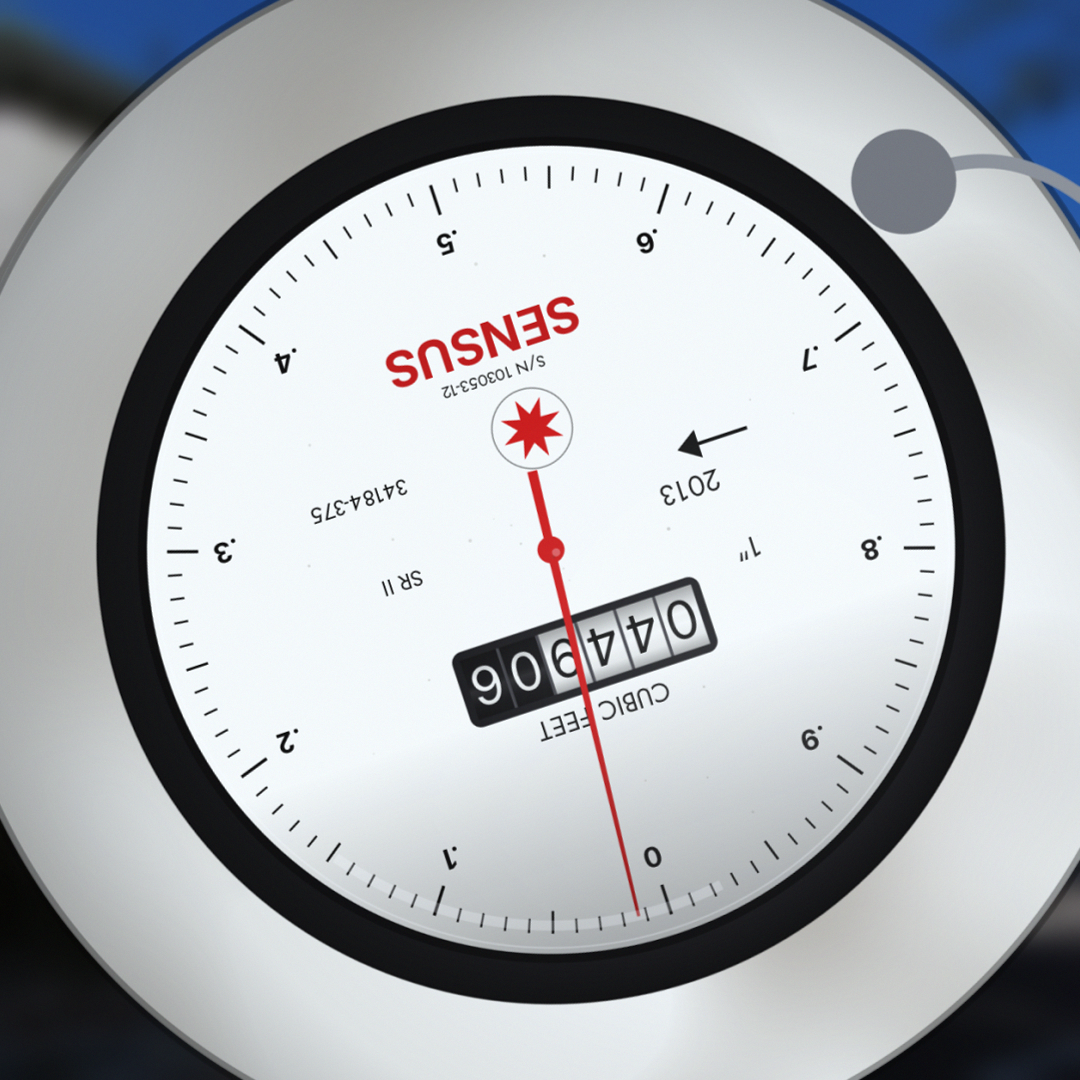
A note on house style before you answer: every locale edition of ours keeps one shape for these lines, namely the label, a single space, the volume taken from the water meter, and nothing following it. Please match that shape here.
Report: 44906.01 ft³
